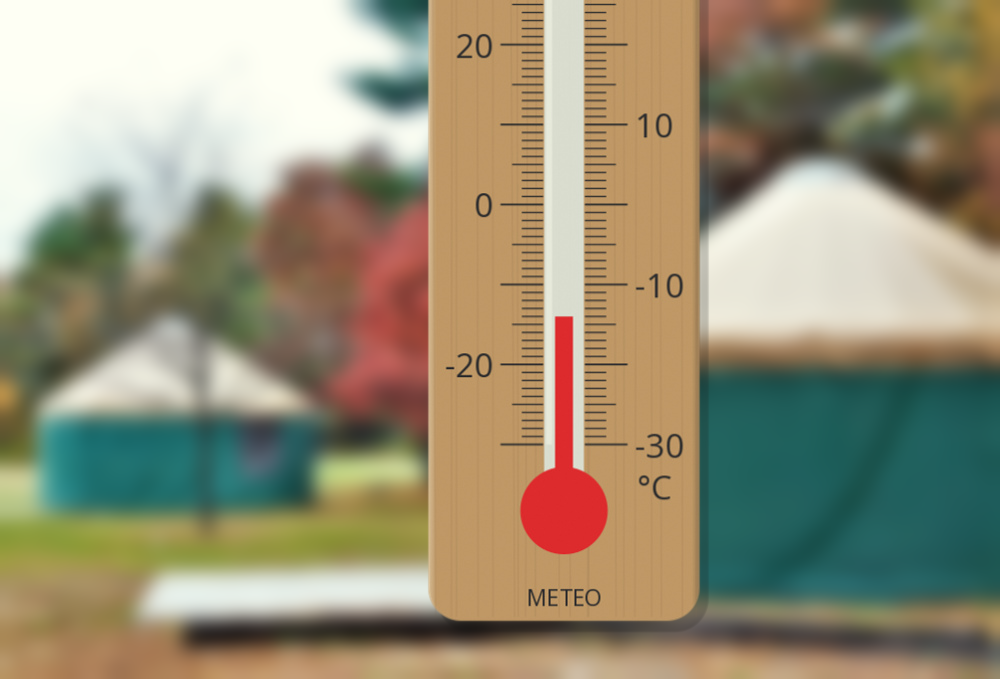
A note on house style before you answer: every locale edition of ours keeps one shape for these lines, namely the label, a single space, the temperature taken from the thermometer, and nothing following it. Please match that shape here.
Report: -14 °C
